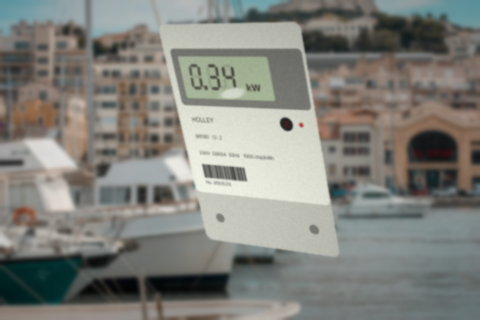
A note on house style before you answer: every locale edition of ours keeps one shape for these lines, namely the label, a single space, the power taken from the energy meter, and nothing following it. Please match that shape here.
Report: 0.34 kW
